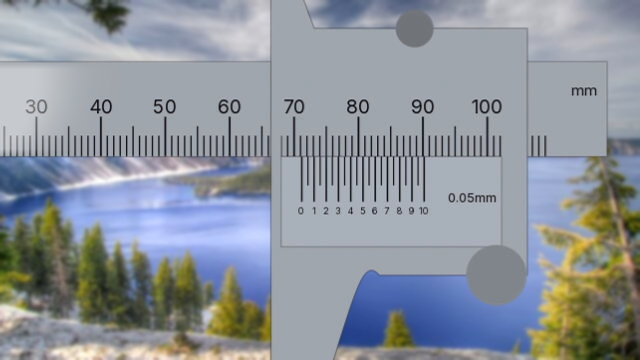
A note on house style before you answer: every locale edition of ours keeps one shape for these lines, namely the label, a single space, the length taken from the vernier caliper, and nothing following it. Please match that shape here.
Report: 71.2 mm
